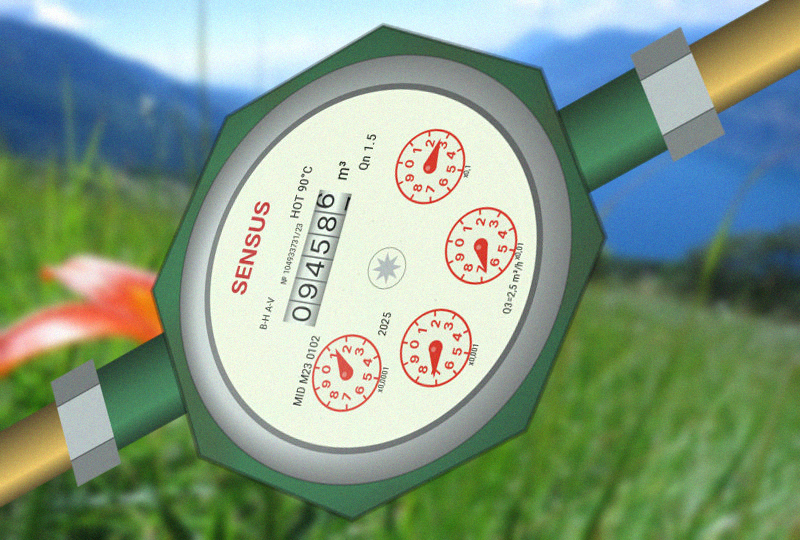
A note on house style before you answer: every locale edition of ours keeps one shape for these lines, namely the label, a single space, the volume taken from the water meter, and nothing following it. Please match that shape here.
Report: 94586.2671 m³
